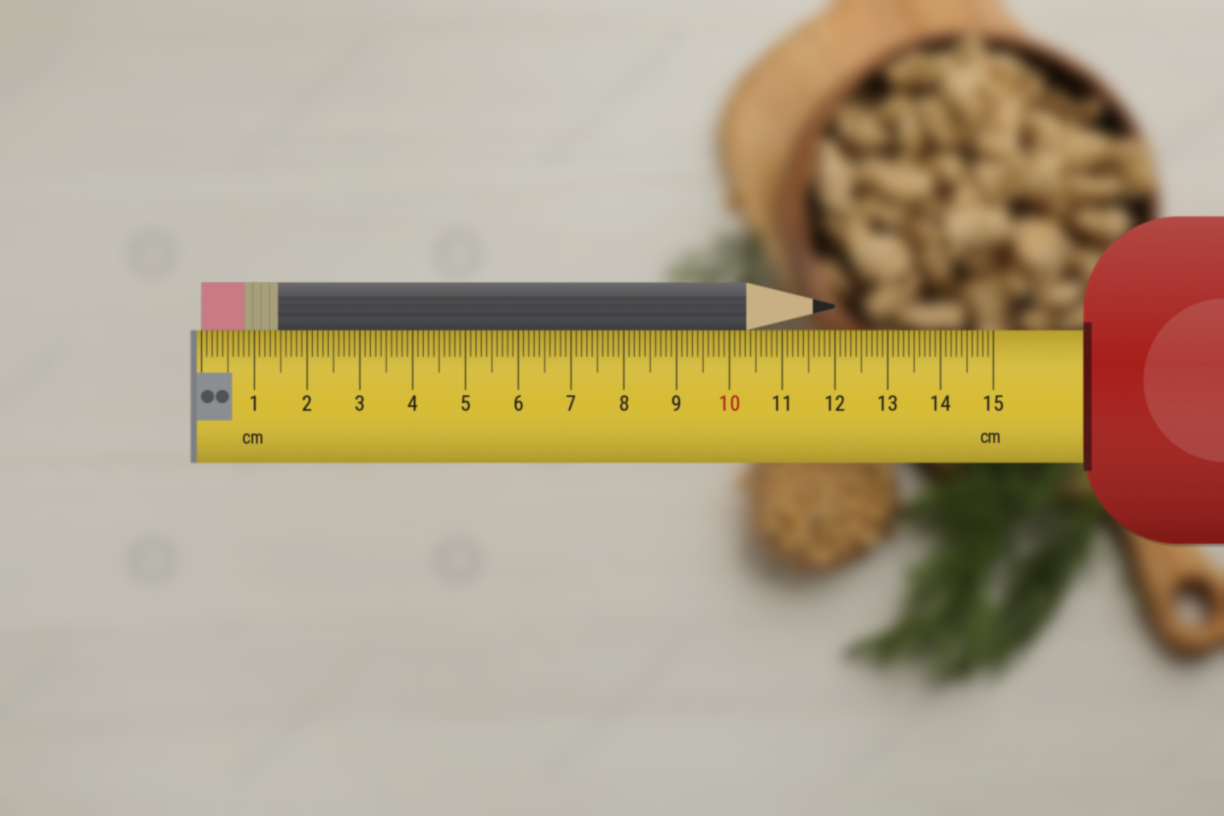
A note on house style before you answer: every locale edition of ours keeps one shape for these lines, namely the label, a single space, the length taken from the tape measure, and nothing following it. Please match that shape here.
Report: 12 cm
